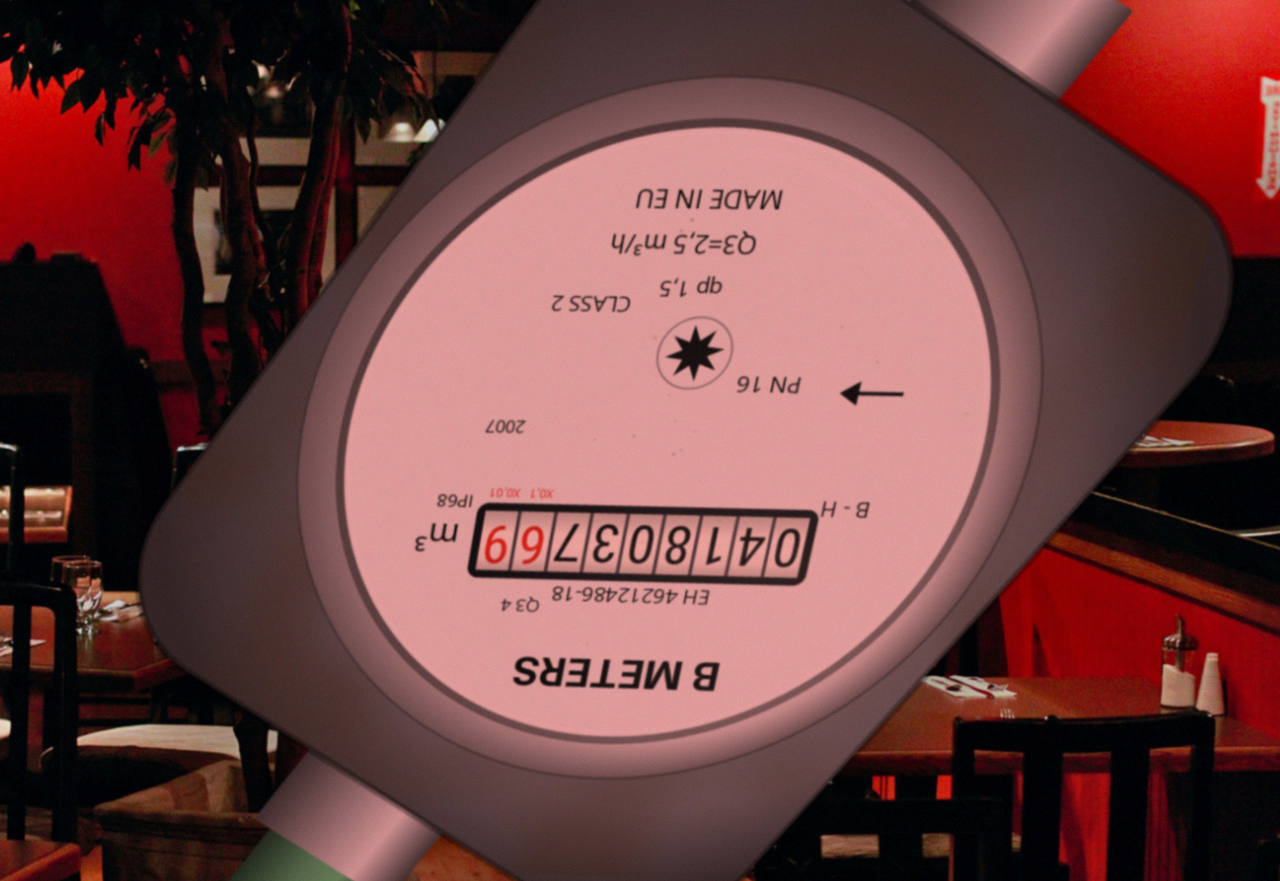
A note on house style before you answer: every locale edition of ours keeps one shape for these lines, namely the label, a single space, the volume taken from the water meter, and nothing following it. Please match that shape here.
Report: 418037.69 m³
